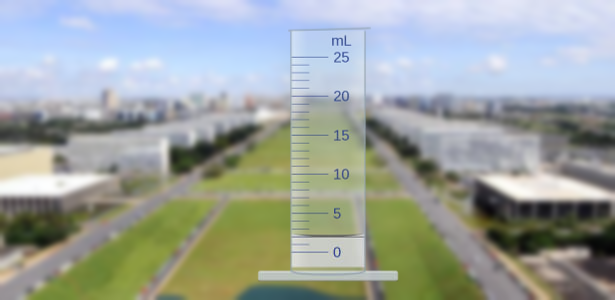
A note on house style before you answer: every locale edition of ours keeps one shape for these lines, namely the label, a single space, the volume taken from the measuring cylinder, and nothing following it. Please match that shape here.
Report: 2 mL
